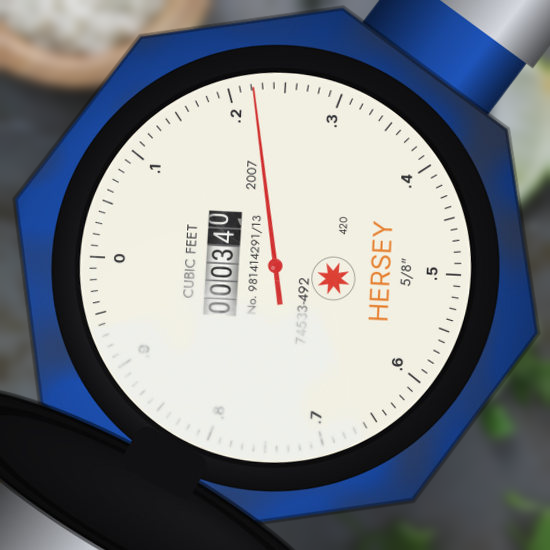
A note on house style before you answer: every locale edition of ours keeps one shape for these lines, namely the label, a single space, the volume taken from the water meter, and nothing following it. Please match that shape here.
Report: 340.22 ft³
